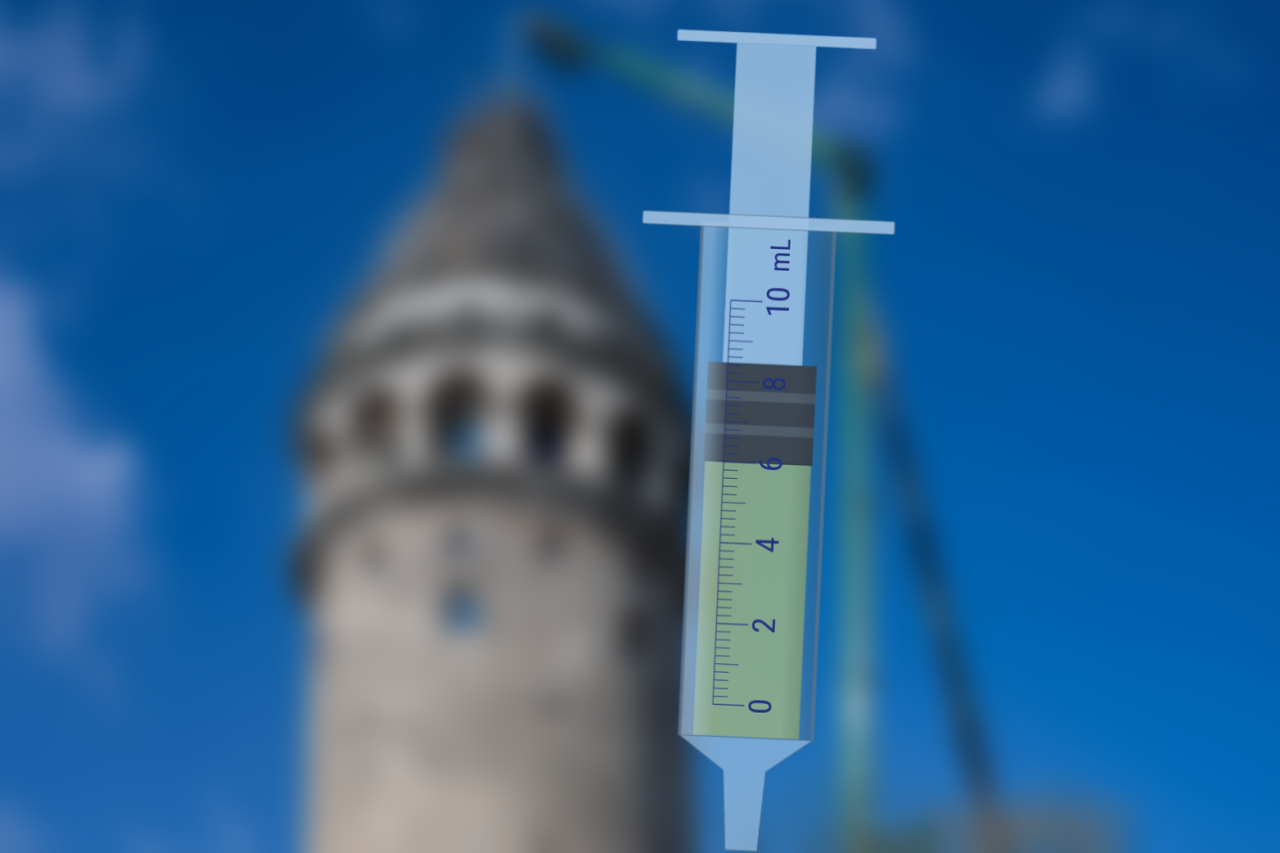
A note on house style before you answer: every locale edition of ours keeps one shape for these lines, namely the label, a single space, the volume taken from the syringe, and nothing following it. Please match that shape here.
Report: 6 mL
